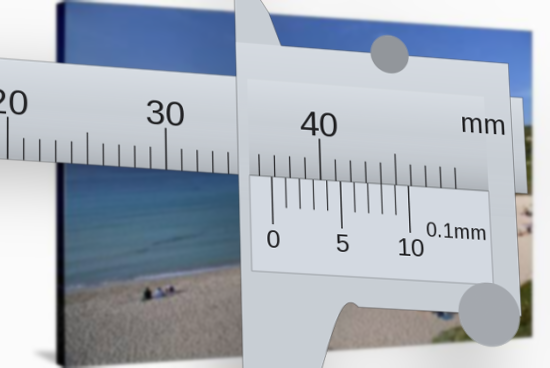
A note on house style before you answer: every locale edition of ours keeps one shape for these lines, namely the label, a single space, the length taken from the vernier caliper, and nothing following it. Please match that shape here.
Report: 36.8 mm
